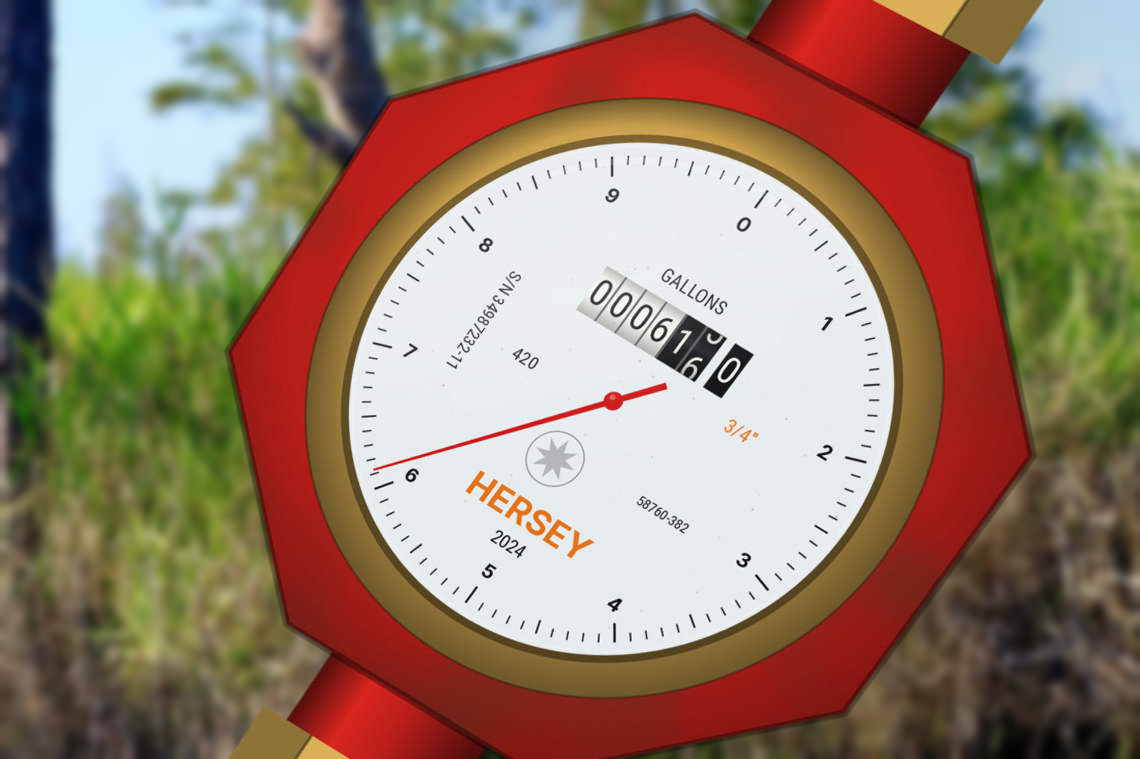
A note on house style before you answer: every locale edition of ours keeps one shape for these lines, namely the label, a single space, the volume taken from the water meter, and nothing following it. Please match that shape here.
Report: 6156.1 gal
